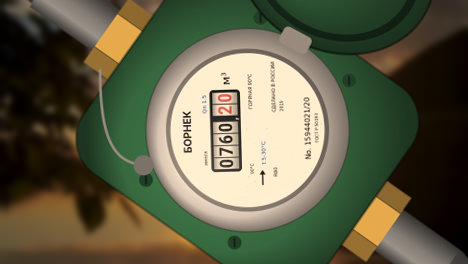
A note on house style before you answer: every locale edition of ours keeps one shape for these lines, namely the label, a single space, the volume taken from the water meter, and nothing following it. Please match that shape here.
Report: 760.20 m³
